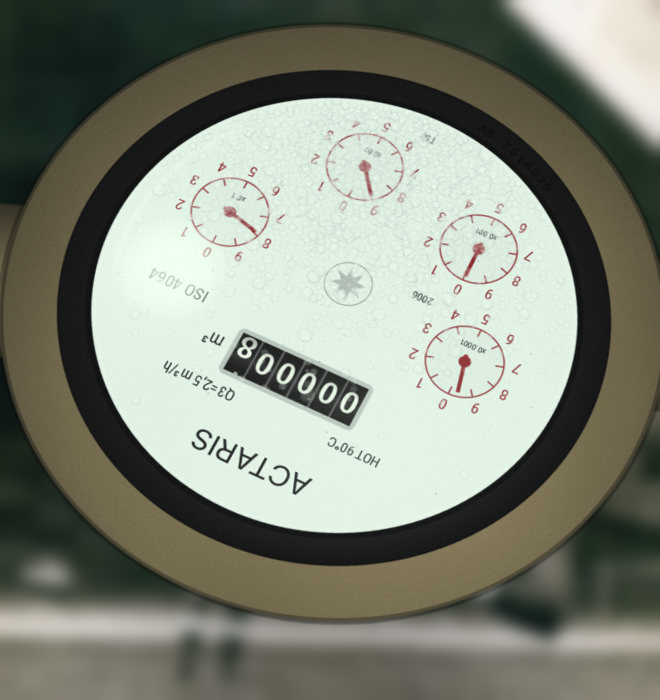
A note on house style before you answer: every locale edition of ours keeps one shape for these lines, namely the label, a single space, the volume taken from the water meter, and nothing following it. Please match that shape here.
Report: 7.7899 m³
